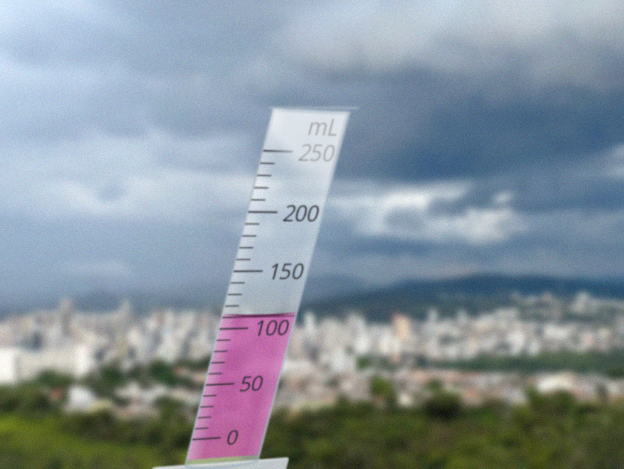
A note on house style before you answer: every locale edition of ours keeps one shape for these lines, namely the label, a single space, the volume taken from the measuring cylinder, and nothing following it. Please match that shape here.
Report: 110 mL
